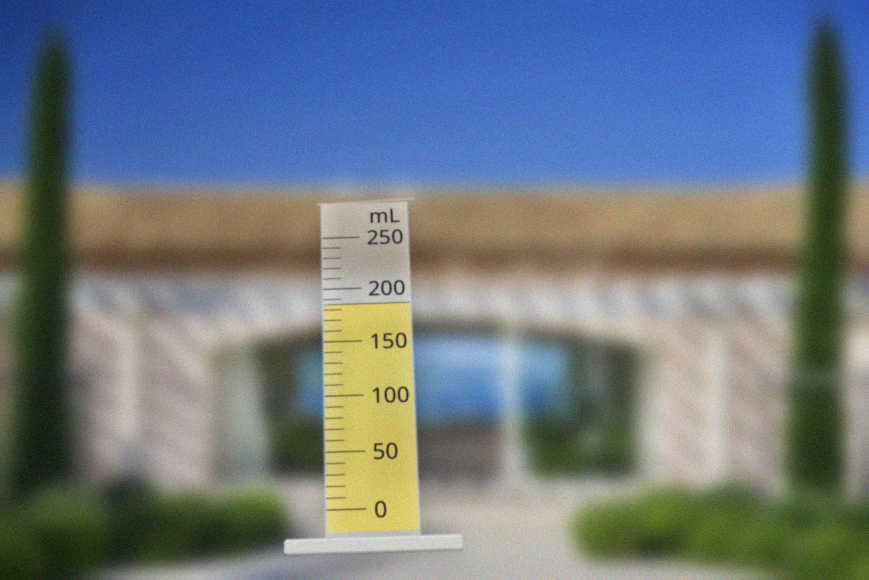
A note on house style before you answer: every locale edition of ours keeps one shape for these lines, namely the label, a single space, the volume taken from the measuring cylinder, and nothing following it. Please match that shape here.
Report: 185 mL
